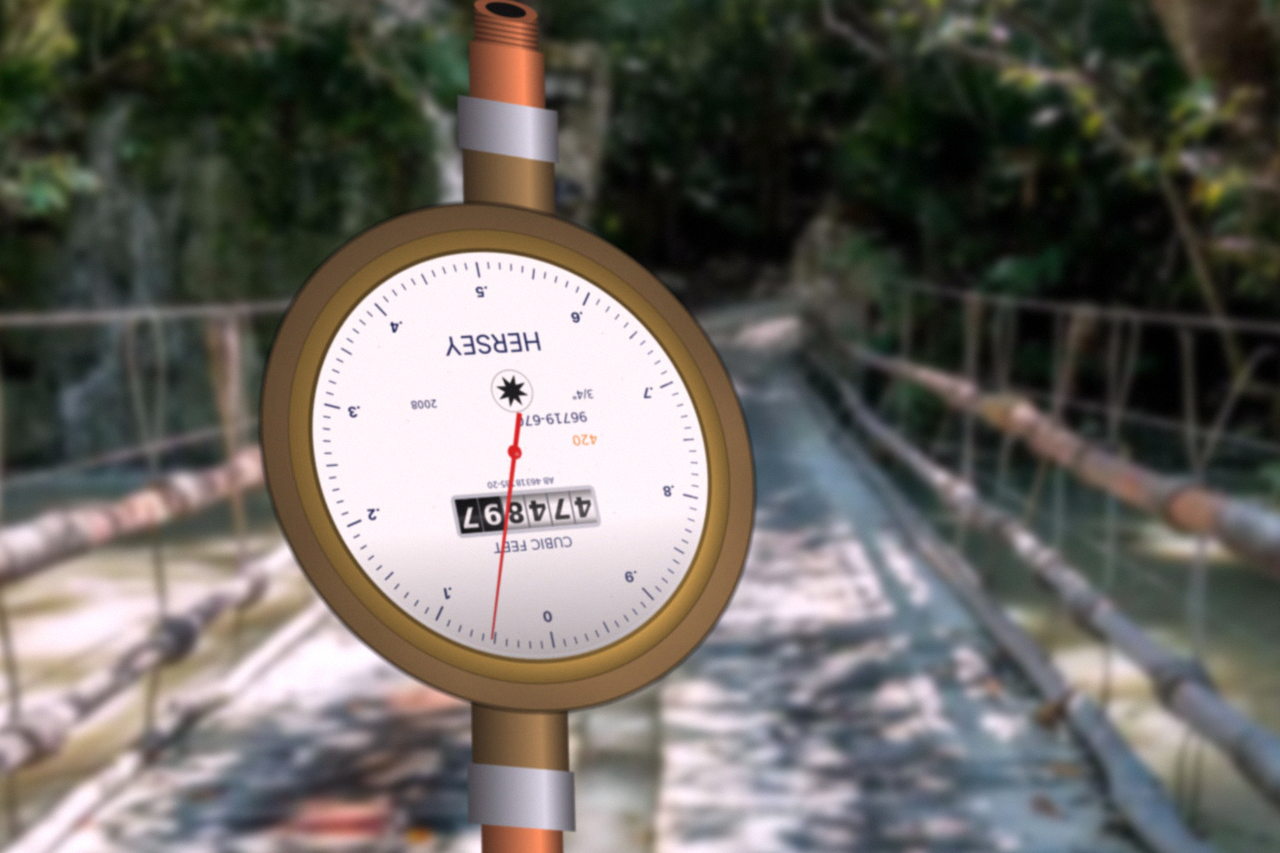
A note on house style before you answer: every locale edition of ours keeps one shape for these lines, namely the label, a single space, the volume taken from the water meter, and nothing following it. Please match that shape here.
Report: 474897.05 ft³
